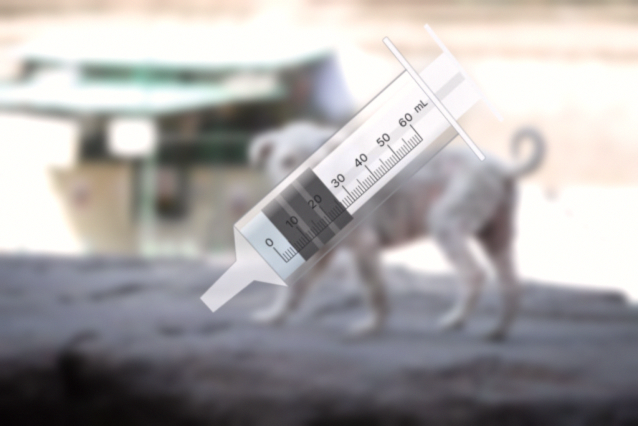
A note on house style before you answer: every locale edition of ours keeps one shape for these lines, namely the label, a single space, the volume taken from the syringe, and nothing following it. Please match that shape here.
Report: 5 mL
